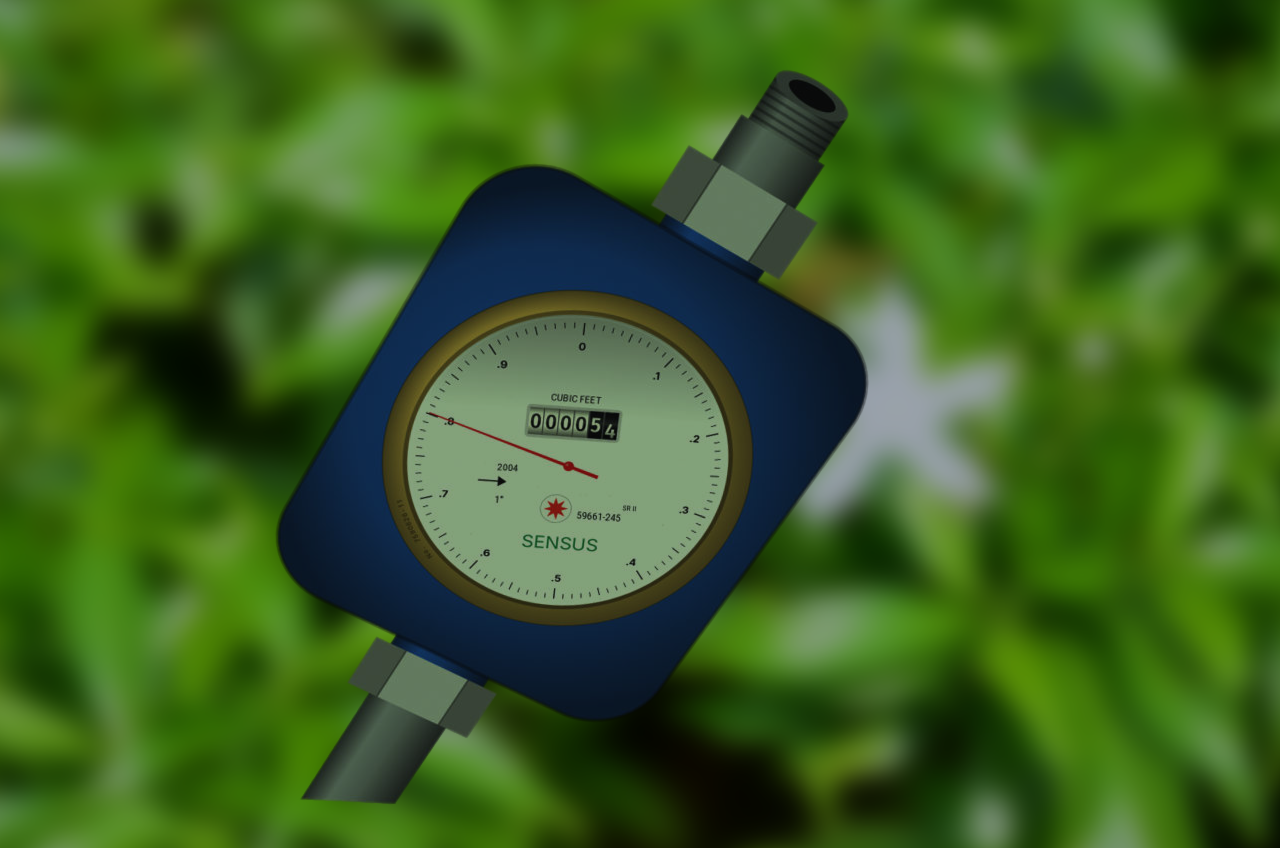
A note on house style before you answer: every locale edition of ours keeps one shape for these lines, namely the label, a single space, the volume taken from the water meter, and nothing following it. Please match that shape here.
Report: 53.80 ft³
